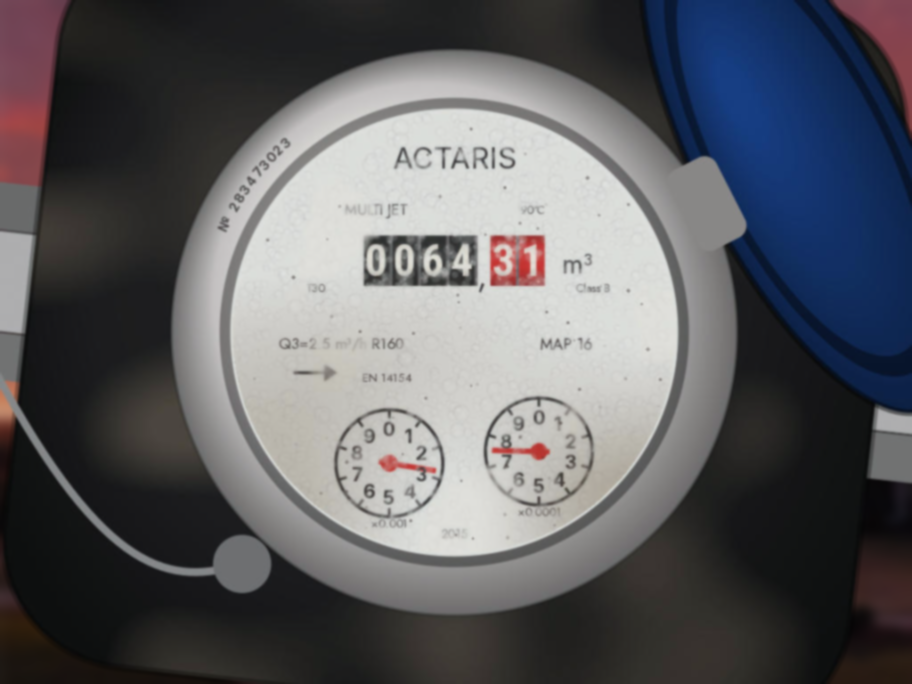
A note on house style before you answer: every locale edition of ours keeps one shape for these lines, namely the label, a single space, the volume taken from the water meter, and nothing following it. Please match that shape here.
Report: 64.3127 m³
